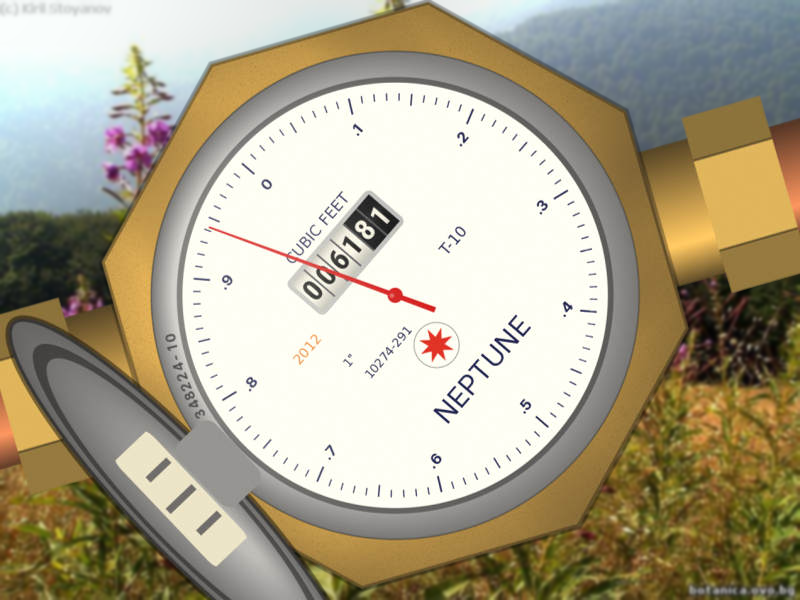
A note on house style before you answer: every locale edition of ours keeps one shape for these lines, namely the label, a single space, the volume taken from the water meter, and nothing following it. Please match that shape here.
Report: 6180.94 ft³
